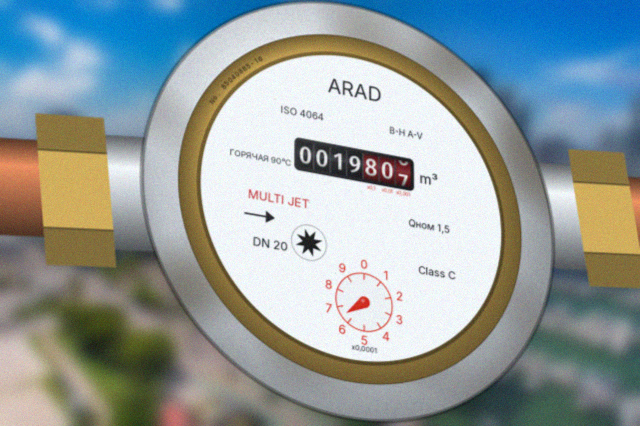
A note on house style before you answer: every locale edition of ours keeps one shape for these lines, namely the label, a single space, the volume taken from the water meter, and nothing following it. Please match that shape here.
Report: 19.8066 m³
